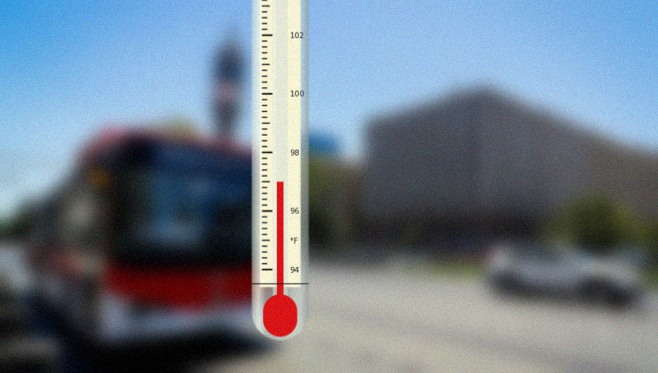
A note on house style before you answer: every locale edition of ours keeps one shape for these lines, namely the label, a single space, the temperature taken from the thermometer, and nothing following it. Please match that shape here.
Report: 97 °F
